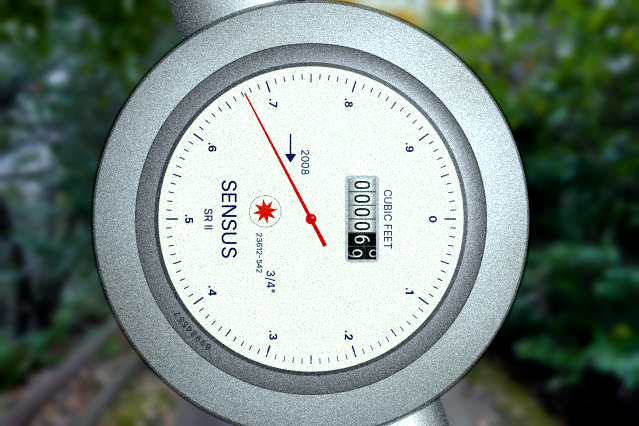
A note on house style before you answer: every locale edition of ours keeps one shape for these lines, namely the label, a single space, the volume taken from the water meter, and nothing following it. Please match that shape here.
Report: 68.67 ft³
